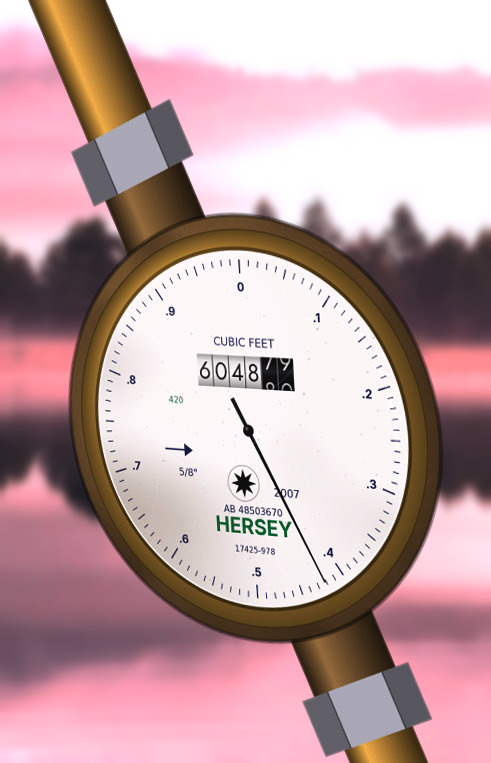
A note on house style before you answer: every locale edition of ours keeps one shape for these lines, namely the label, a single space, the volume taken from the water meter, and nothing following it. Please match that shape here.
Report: 604879.42 ft³
